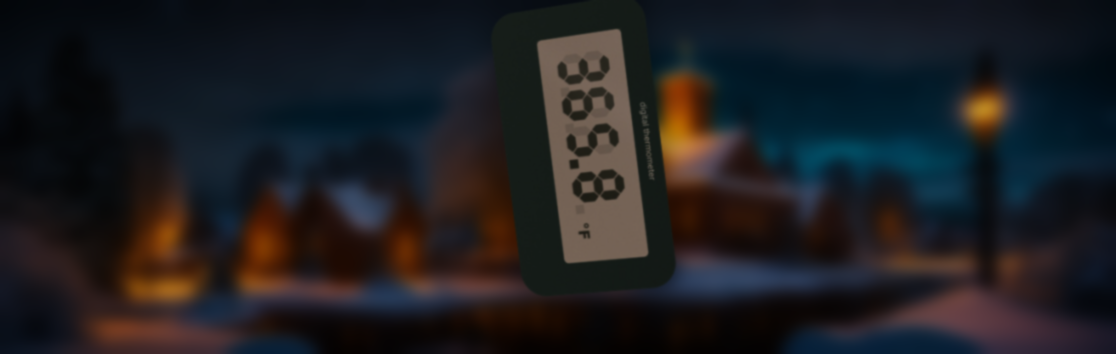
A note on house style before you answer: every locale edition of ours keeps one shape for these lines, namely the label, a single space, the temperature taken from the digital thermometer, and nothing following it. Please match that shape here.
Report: 365.8 °F
